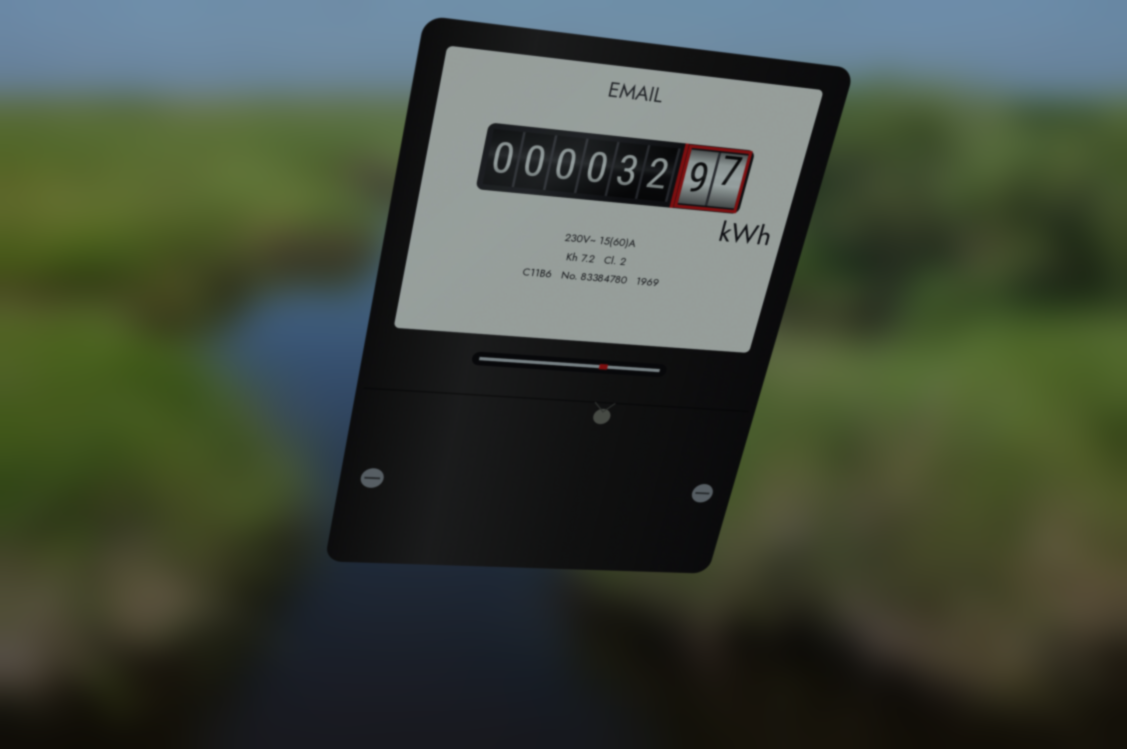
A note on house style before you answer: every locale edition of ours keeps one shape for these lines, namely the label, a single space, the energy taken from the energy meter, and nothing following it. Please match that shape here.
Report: 32.97 kWh
